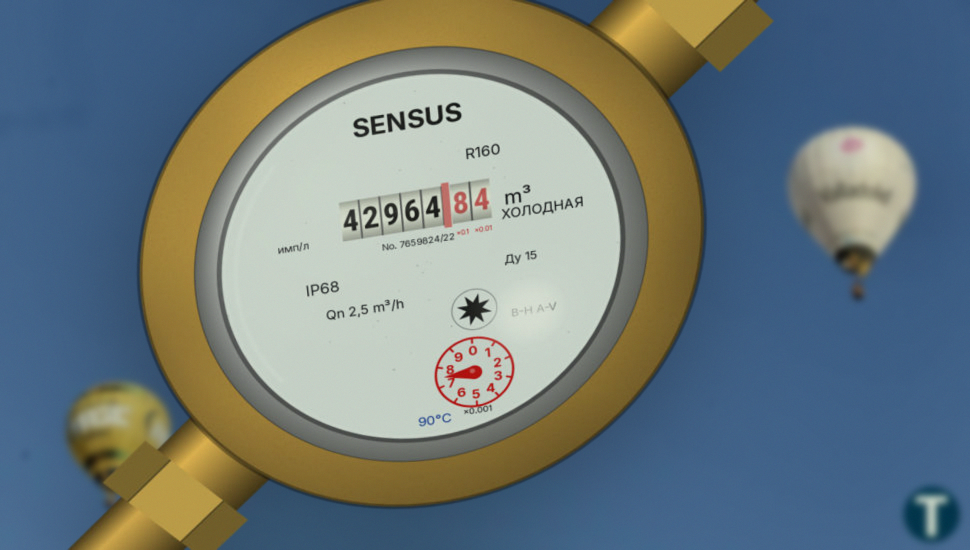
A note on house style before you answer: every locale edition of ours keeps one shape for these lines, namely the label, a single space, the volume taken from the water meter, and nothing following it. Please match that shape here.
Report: 42964.847 m³
